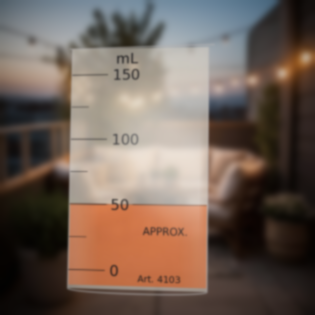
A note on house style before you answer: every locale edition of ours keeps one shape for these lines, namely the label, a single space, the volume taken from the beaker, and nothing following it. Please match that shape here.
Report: 50 mL
